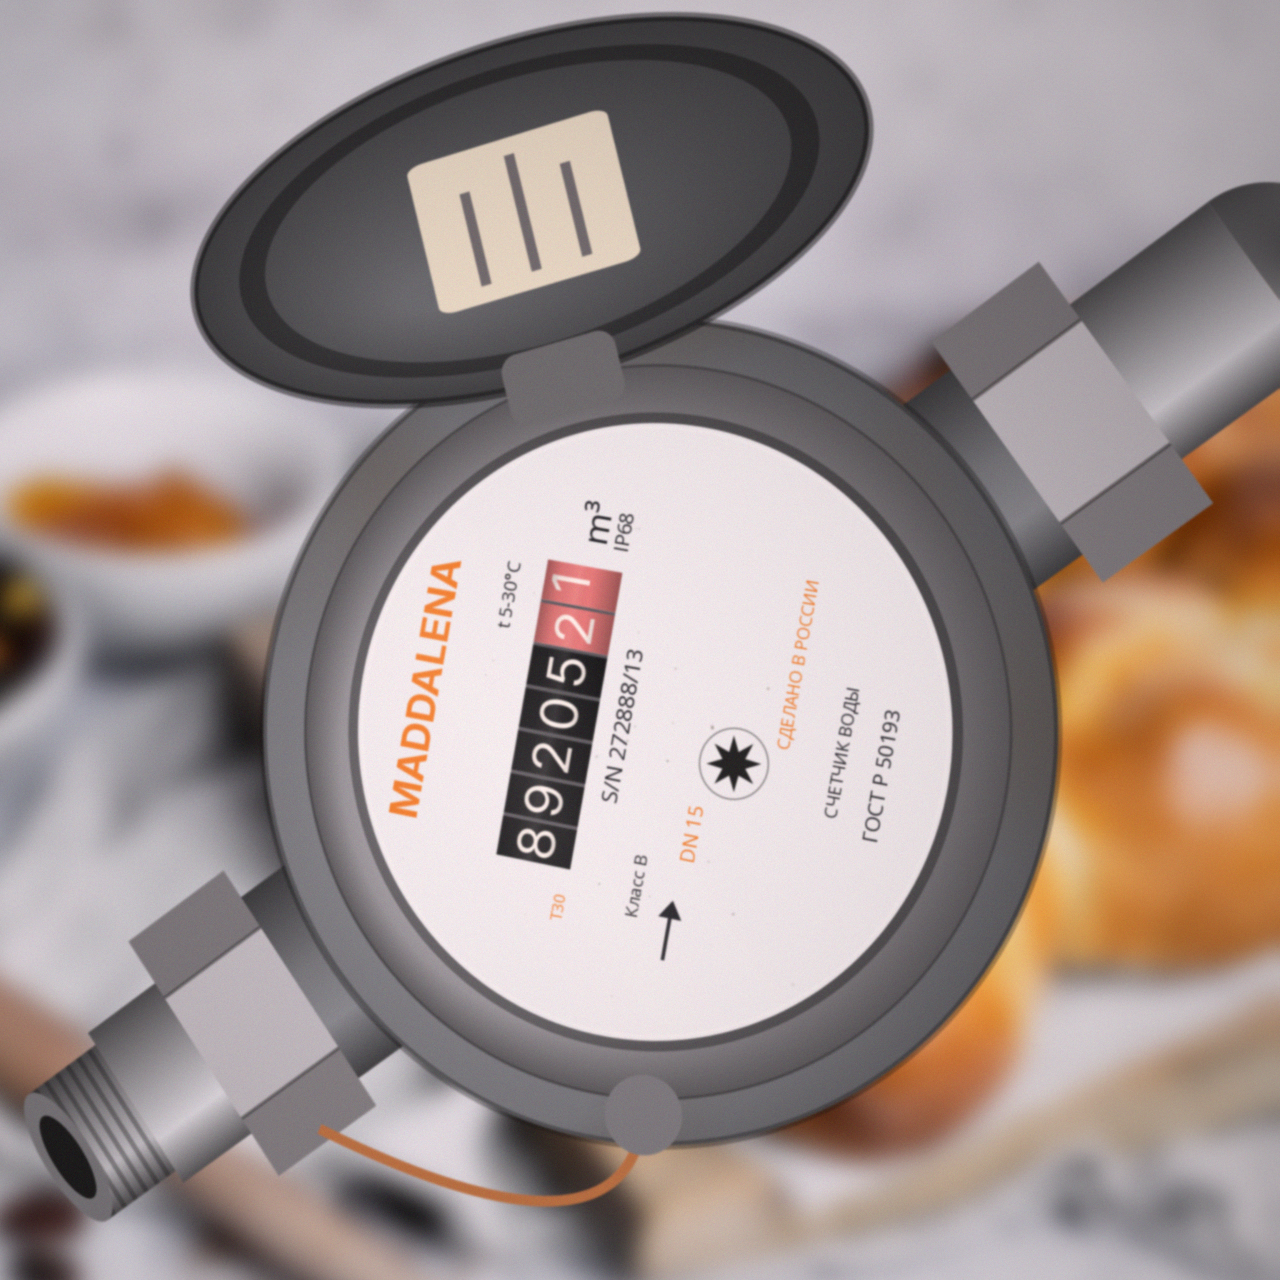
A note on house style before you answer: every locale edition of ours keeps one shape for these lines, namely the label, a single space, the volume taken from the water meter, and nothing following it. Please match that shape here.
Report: 89205.21 m³
